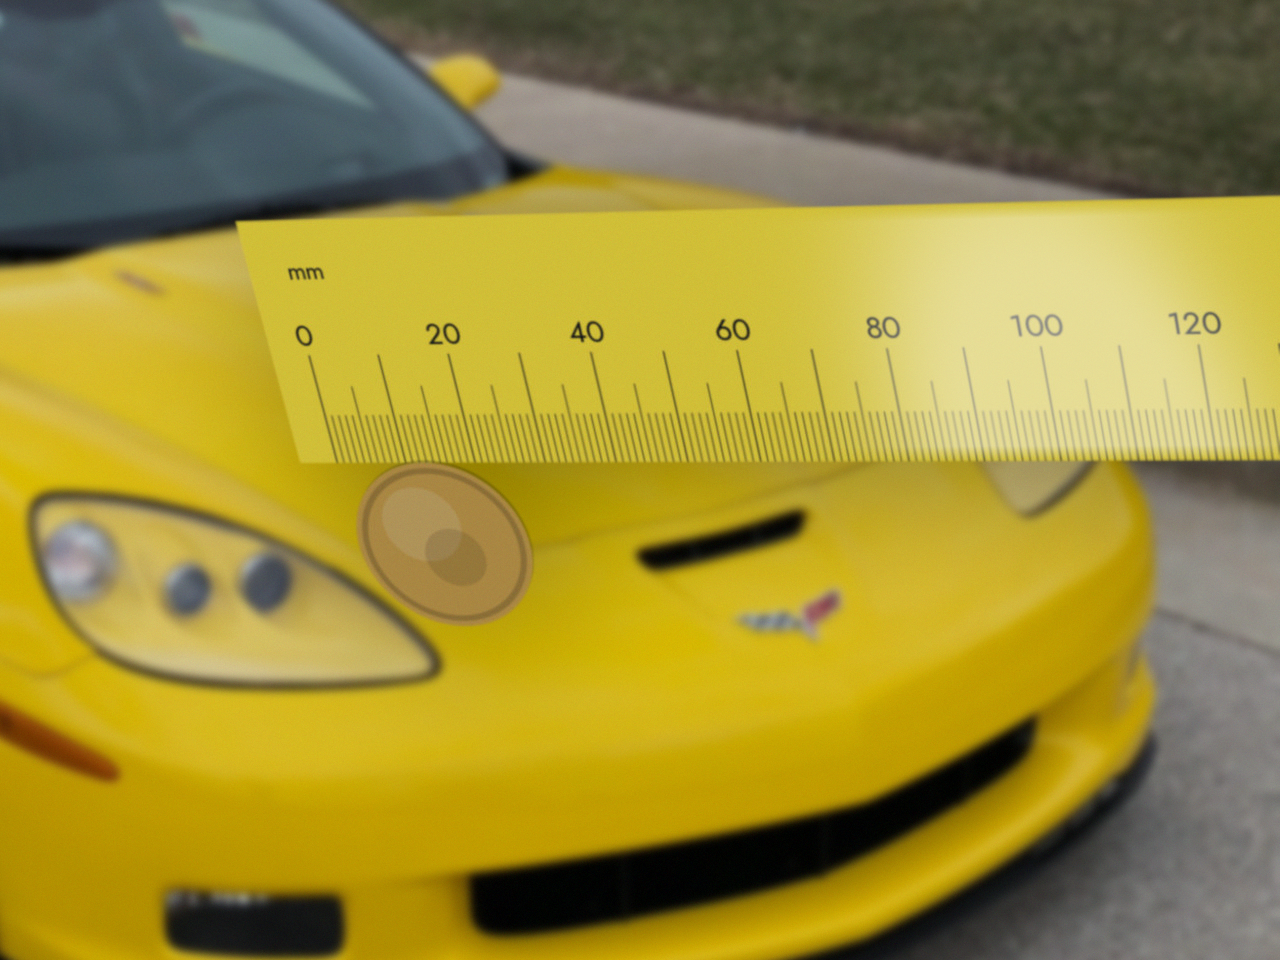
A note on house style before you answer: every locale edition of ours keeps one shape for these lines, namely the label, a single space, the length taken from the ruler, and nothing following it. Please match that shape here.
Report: 25 mm
